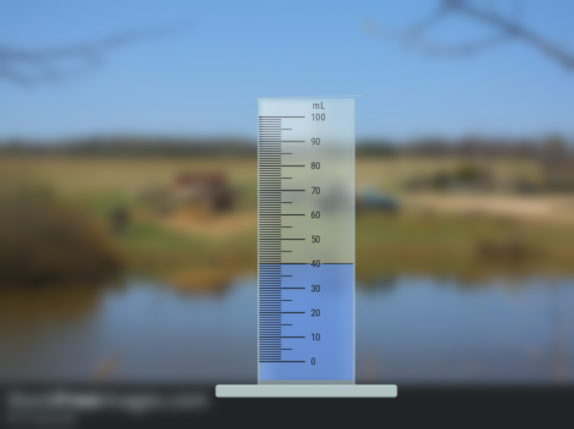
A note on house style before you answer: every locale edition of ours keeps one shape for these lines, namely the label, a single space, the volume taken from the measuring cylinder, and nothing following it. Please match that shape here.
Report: 40 mL
